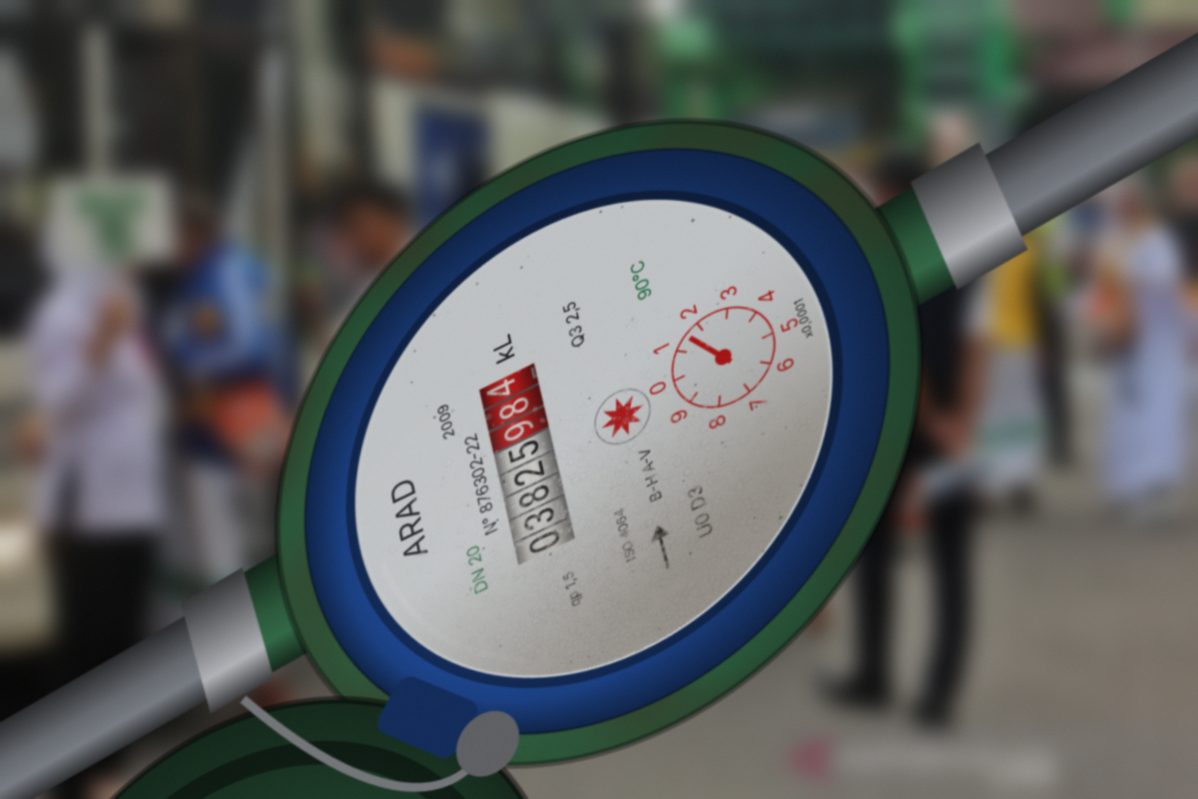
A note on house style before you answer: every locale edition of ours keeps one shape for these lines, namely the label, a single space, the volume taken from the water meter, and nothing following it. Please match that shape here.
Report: 3825.9841 kL
